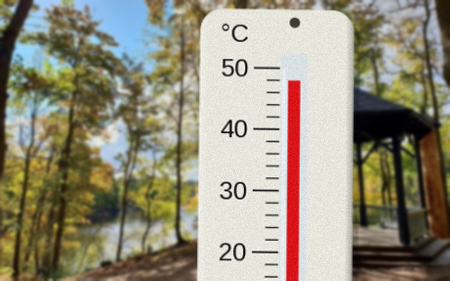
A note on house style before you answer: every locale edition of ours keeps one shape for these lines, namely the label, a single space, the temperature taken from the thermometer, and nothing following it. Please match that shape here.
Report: 48 °C
